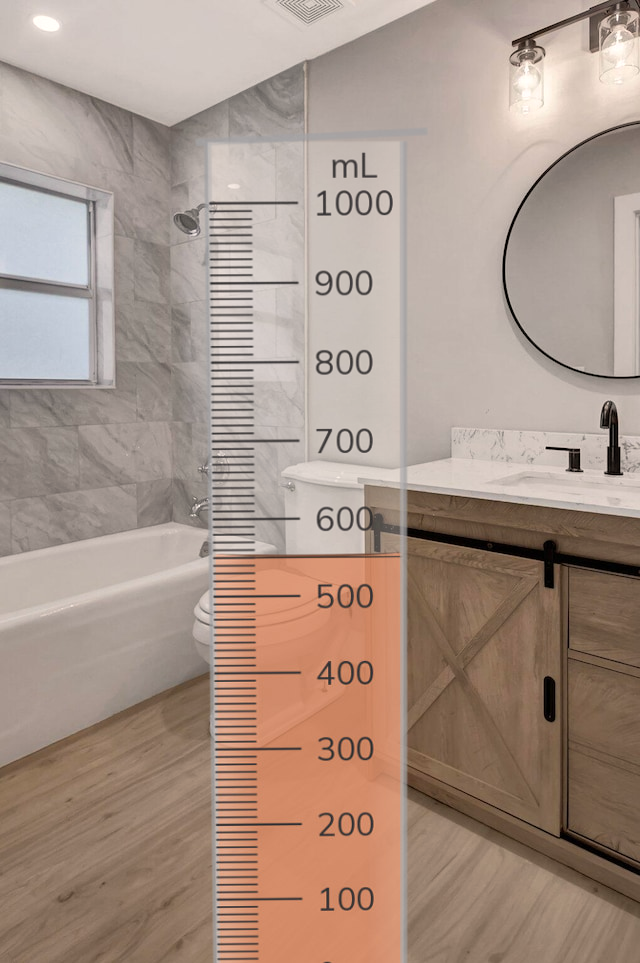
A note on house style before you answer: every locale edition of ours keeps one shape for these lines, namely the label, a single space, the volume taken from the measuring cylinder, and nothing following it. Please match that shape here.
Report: 550 mL
